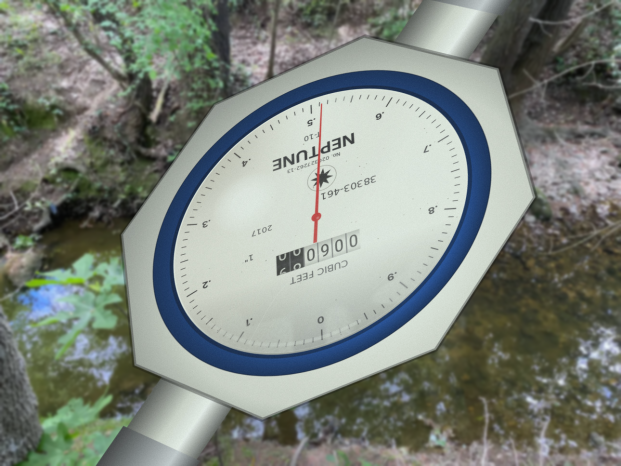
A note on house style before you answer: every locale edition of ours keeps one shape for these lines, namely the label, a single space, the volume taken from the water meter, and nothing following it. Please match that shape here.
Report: 6089.51 ft³
